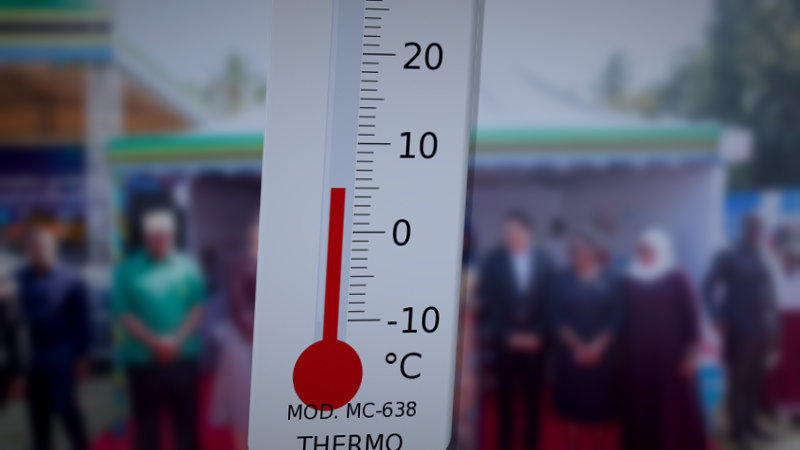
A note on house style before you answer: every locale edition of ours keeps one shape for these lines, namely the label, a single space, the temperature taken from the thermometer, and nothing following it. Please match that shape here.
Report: 5 °C
